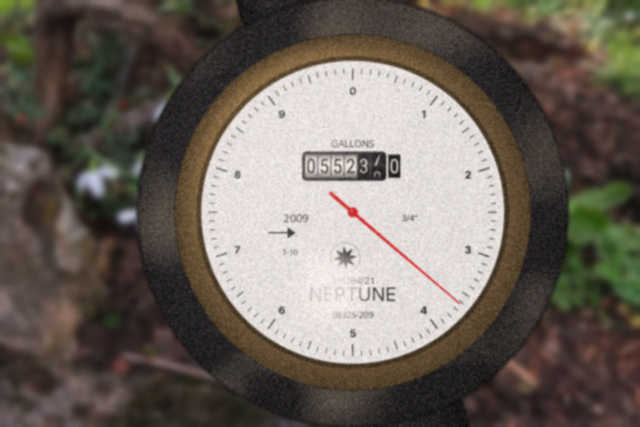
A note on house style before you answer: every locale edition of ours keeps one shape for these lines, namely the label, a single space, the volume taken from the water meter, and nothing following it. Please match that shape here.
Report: 552373.6 gal
